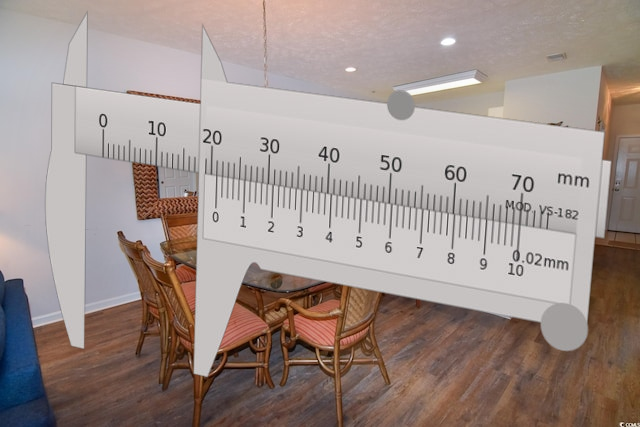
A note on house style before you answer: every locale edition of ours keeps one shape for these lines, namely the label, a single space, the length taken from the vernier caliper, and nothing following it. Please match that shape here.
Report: 21.0 mm
